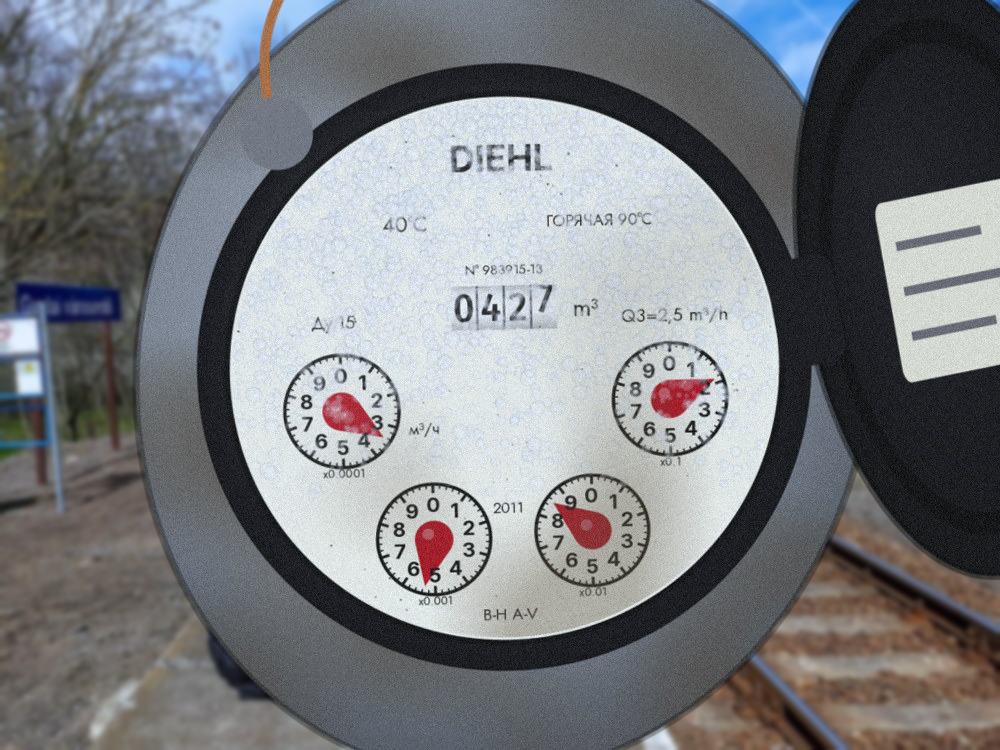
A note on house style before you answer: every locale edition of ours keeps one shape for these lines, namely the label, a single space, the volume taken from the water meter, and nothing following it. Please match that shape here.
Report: 427.1853 m³
